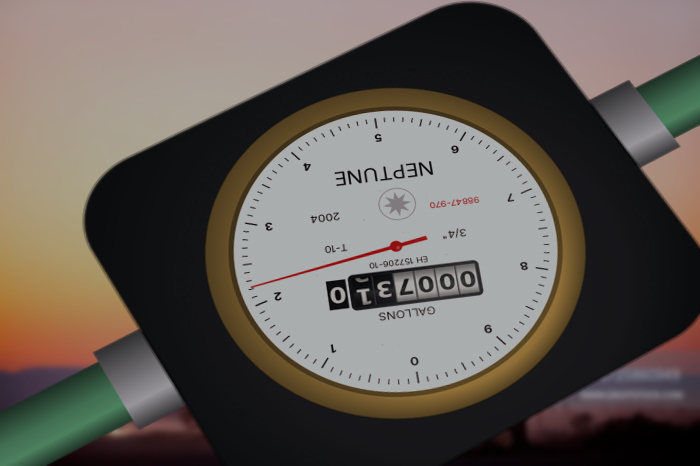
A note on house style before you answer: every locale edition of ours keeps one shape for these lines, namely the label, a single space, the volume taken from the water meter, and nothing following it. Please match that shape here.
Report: 7312.2 gal
